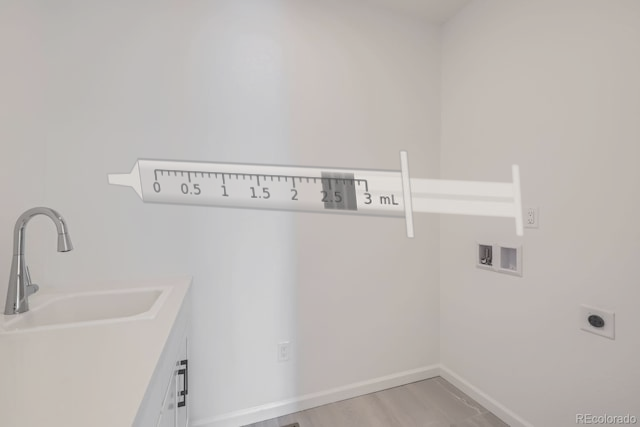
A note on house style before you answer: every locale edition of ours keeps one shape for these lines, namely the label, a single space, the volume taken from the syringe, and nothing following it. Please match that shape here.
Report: 2.4 mL
